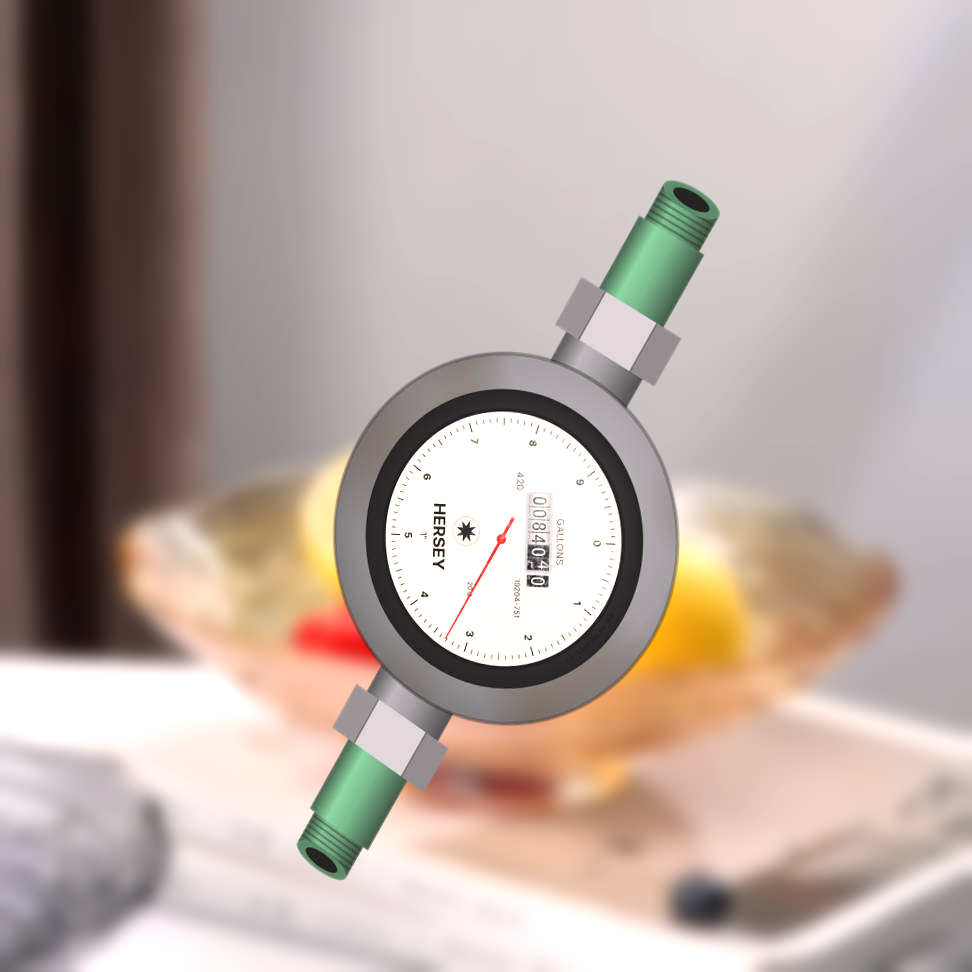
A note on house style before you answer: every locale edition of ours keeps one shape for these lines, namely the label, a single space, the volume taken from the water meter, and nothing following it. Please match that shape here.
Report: 84043.3 gal
